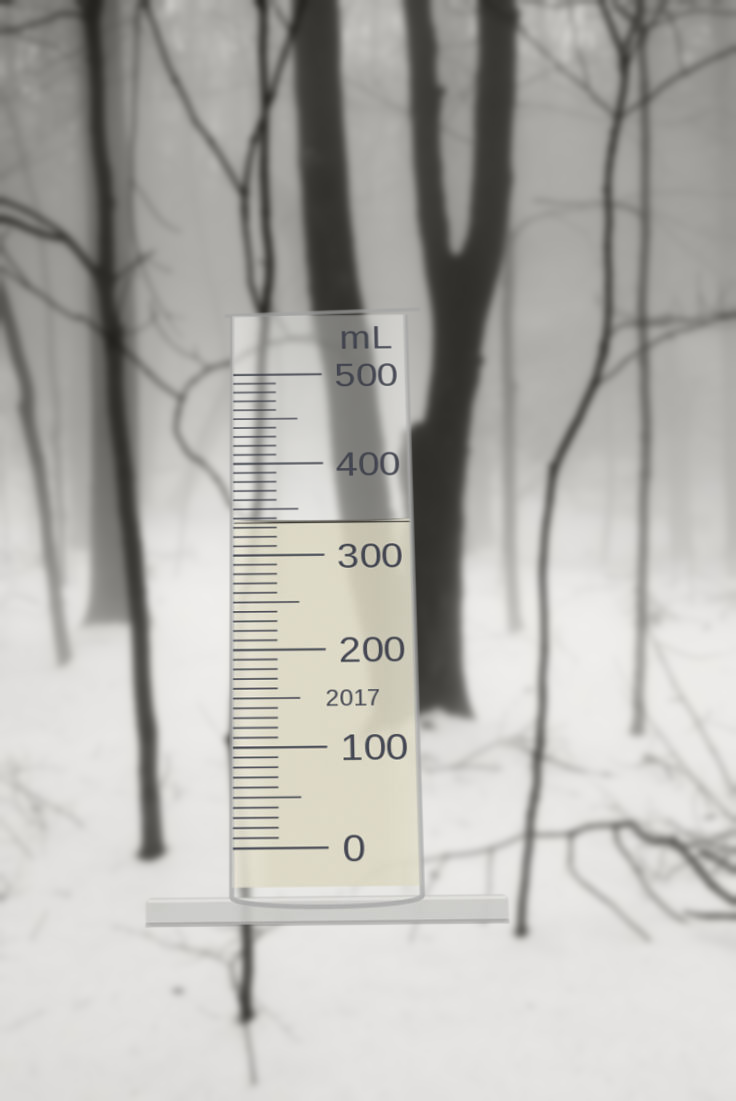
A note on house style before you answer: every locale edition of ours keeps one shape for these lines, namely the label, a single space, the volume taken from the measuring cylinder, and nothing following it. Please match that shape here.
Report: 335 mL
